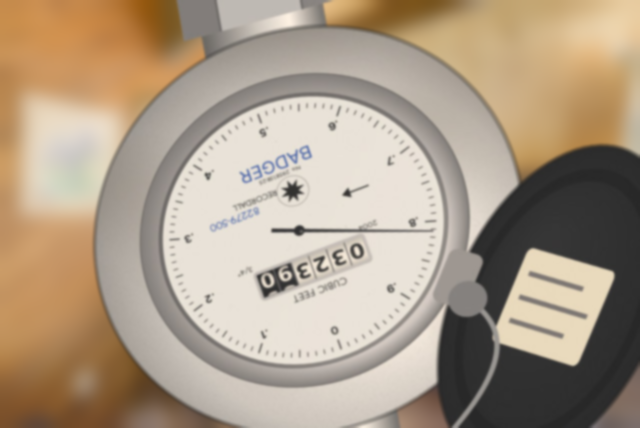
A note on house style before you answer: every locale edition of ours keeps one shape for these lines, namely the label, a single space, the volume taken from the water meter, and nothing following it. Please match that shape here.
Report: 32389.81 ft³
